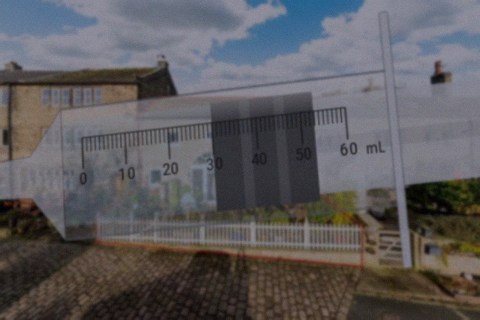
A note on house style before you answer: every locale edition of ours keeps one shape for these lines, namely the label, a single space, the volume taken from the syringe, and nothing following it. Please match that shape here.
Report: 30 mL
